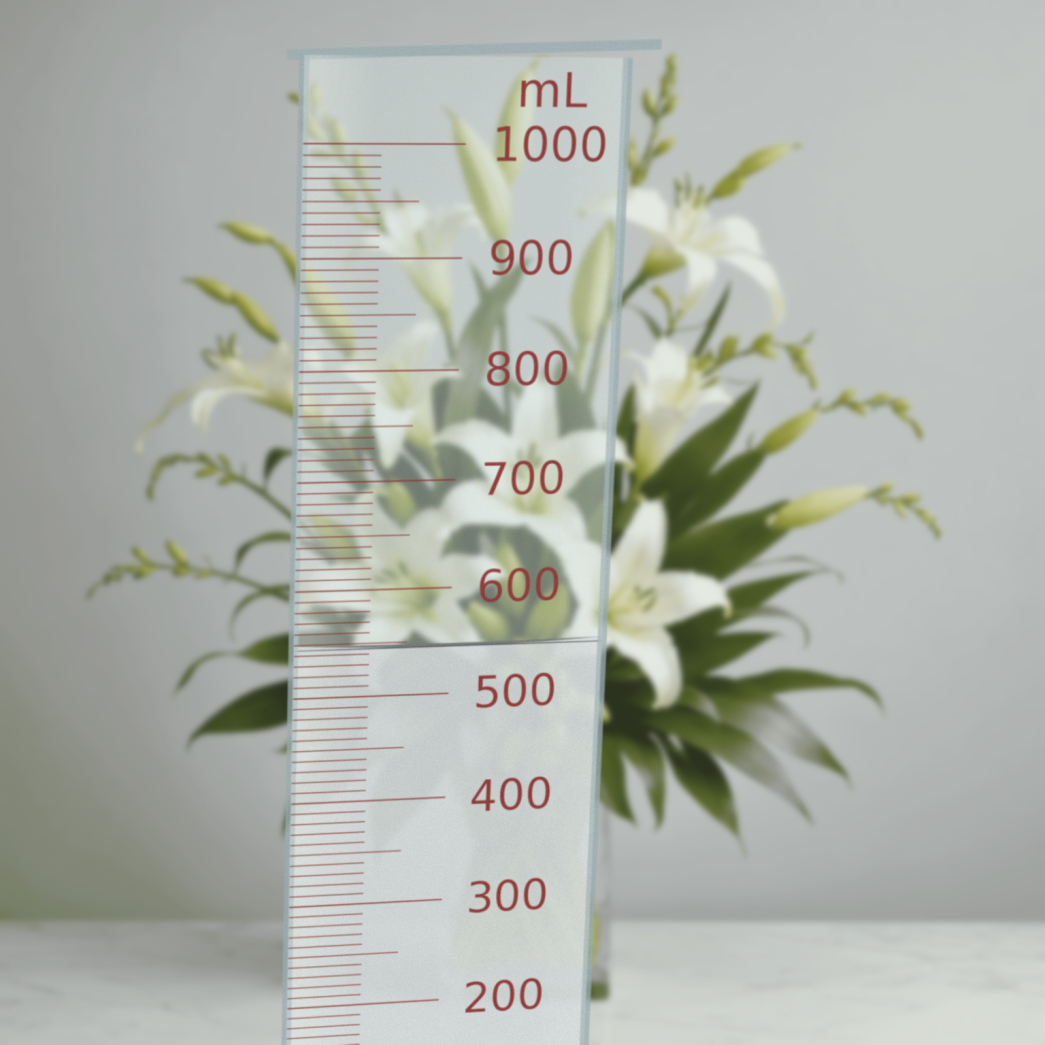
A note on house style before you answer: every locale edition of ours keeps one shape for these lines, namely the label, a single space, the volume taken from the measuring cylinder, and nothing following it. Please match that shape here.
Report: 545 mL
